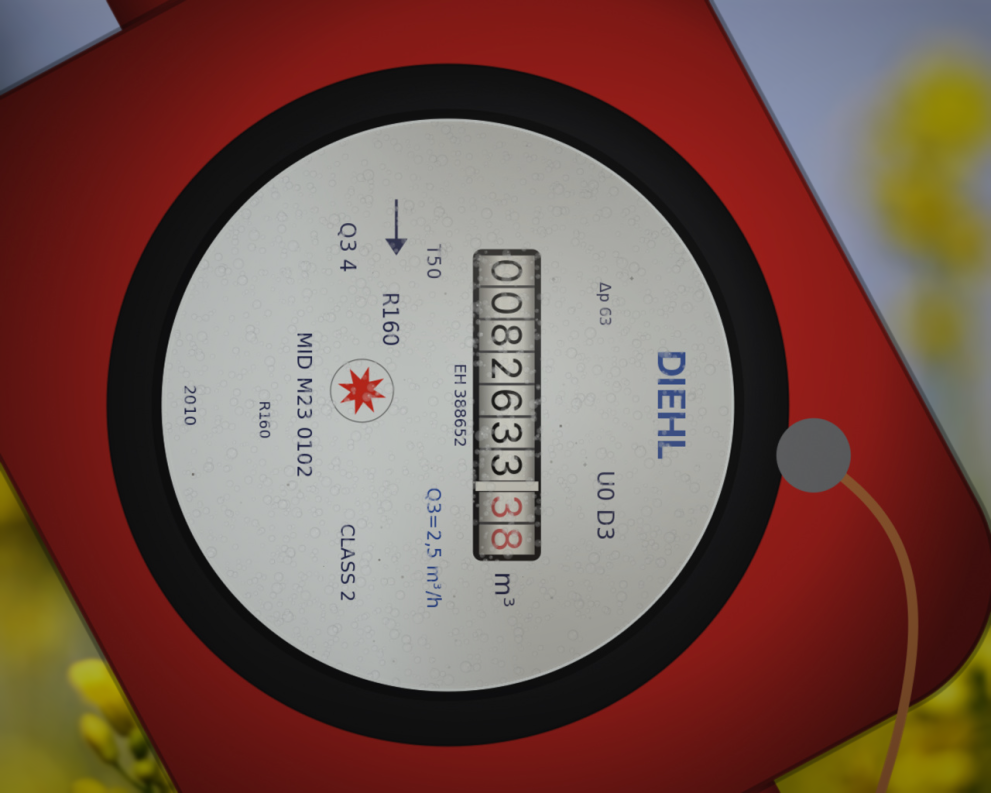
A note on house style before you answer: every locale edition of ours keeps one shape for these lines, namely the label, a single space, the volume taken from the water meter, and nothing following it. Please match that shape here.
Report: 82633.38 m³
